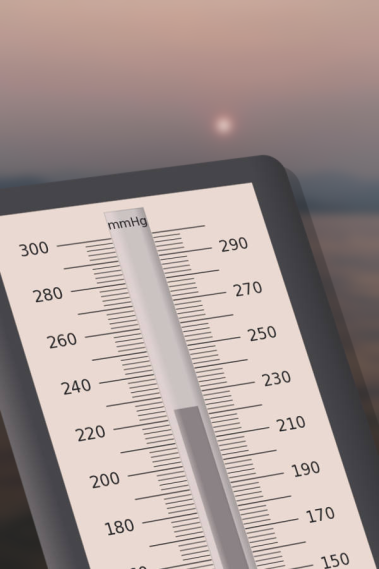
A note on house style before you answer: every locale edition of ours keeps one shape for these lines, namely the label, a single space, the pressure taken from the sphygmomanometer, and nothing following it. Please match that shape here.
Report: 224 mmHg
